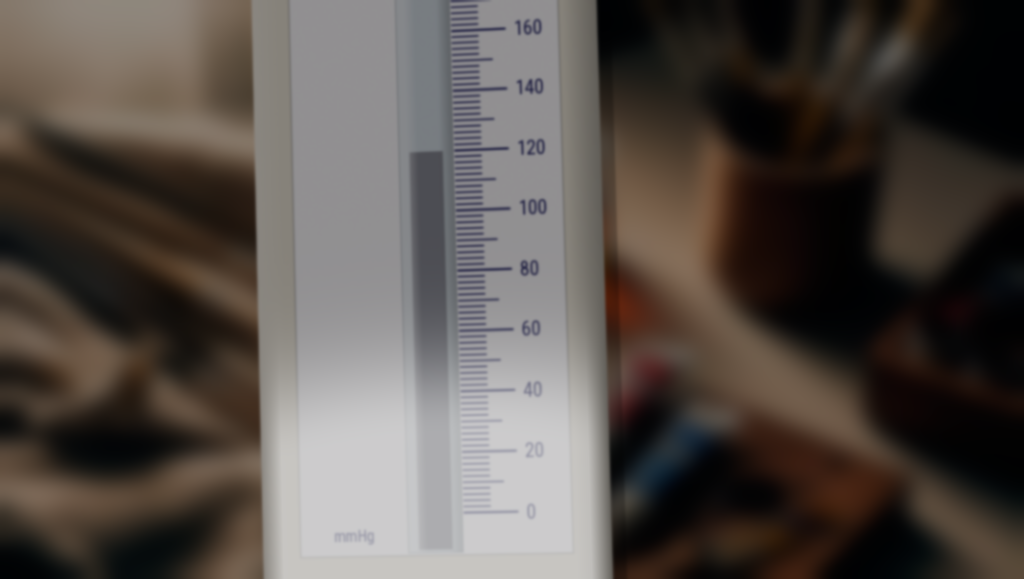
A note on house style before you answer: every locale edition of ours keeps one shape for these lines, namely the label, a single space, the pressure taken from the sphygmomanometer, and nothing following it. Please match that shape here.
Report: 120 mmHg
